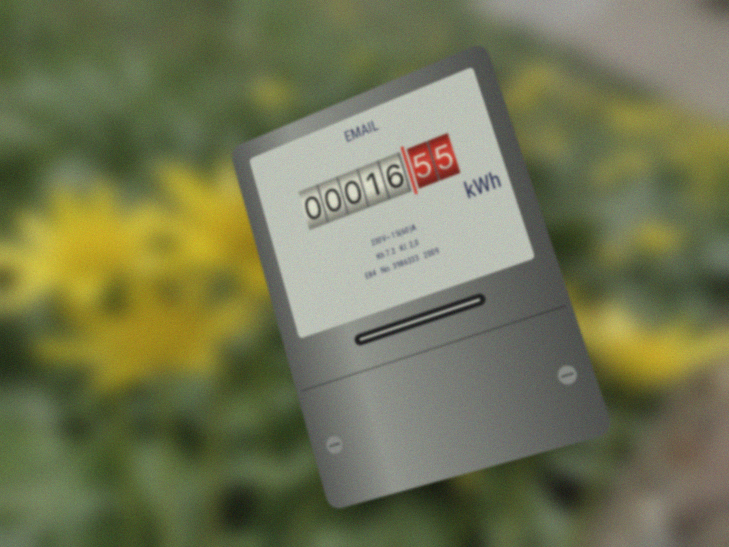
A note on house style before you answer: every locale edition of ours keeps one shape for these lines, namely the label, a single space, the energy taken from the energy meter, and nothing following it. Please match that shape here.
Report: 16.55 kWh
